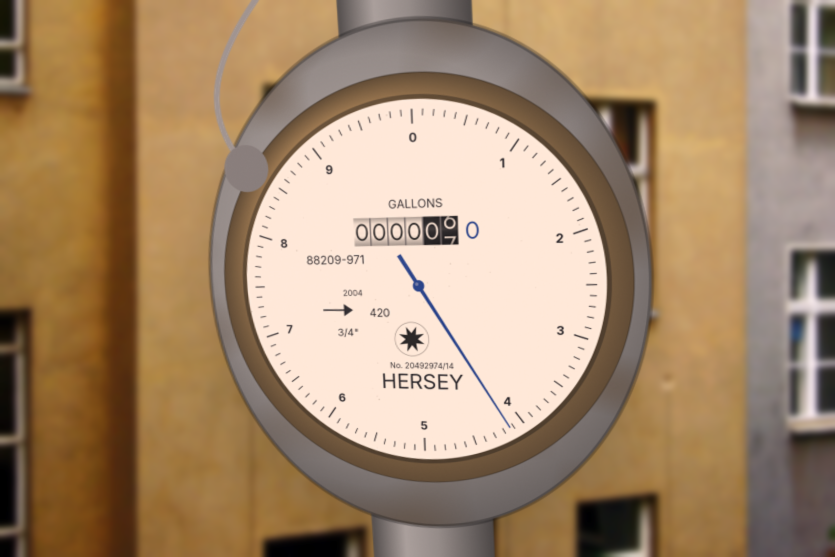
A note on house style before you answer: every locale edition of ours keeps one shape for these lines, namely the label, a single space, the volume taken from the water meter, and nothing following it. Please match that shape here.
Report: 64.1 gal
